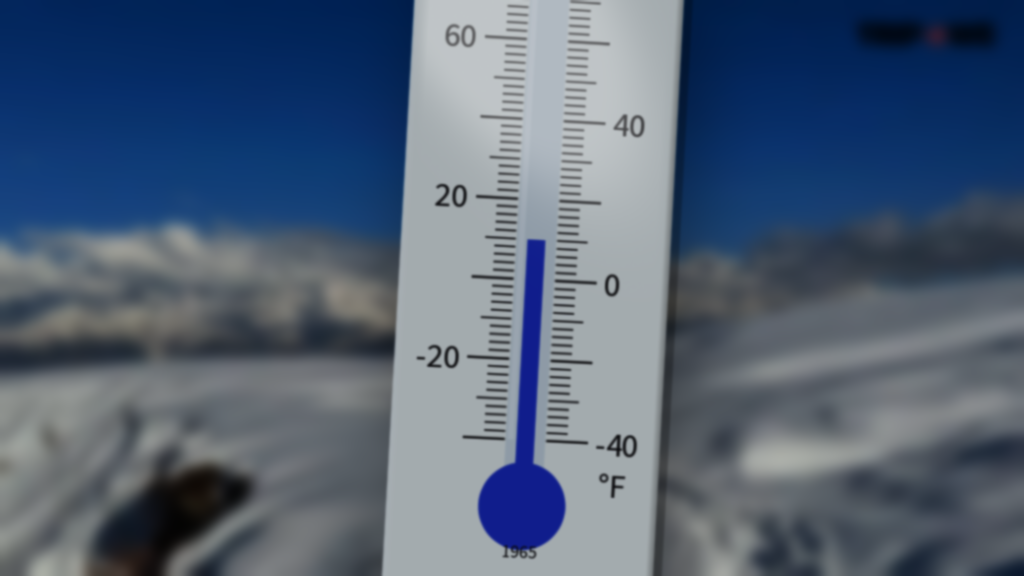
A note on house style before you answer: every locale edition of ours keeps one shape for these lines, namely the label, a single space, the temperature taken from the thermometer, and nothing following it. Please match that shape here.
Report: 10 °F
